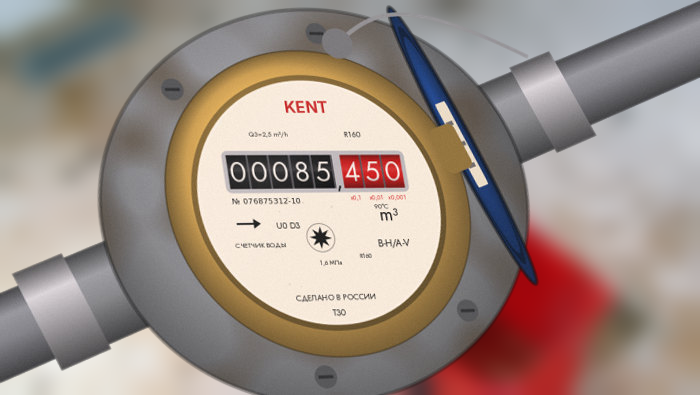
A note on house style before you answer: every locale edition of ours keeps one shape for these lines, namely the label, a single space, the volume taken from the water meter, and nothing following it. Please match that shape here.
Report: 85.450 m³
